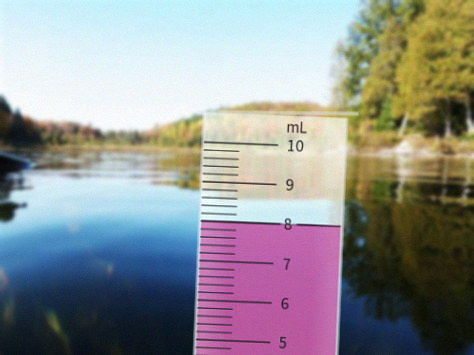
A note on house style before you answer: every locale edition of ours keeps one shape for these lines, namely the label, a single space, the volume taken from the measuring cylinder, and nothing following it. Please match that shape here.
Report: 8 mL
